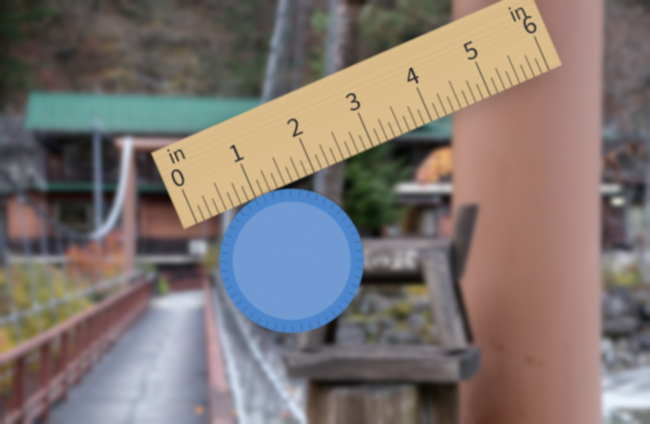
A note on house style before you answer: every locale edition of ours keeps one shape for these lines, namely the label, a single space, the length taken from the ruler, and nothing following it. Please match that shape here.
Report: 2.25 in
